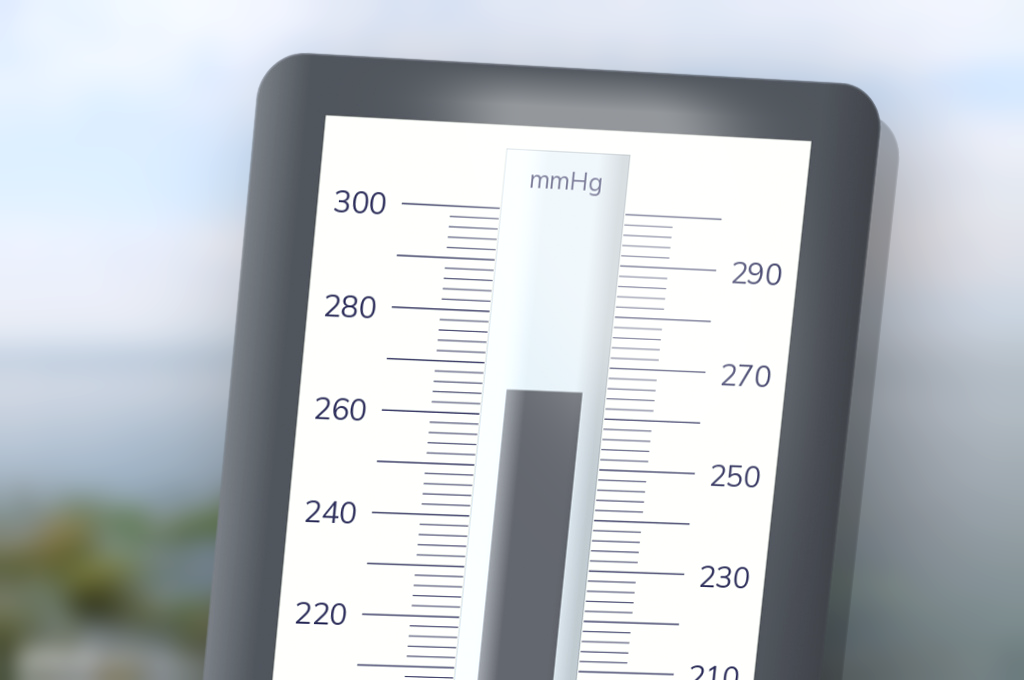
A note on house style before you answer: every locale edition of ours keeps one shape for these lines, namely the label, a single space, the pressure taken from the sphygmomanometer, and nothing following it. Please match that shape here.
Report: 265 mmHg
